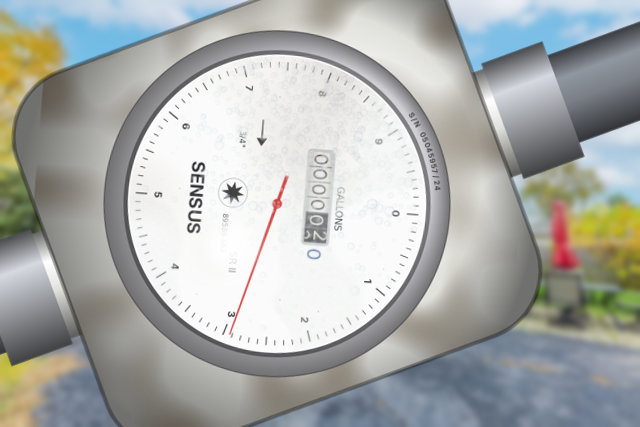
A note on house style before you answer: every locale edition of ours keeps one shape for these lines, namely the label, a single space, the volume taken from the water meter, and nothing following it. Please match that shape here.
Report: 22.9 gal
